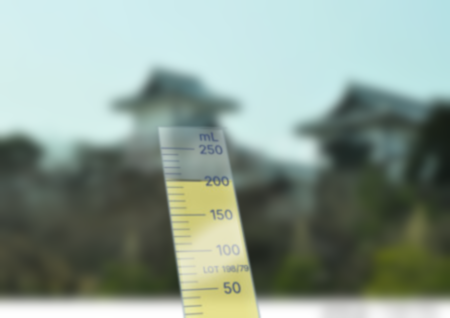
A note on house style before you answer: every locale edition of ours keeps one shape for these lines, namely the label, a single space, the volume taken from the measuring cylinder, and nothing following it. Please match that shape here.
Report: 200 mL
